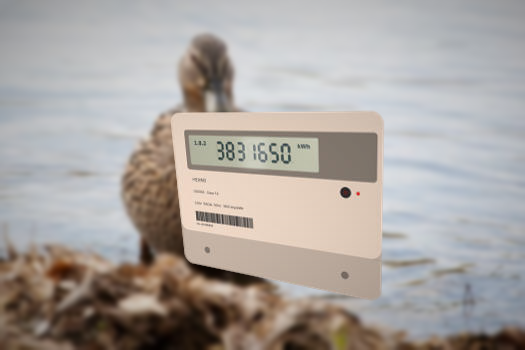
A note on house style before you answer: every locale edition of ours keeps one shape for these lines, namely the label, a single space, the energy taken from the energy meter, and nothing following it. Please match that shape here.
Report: 3831650 kWh
